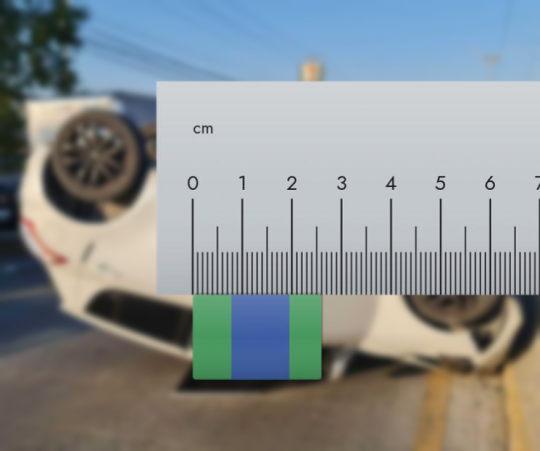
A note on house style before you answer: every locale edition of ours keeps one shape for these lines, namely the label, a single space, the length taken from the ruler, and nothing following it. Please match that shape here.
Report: 2.6 cm
